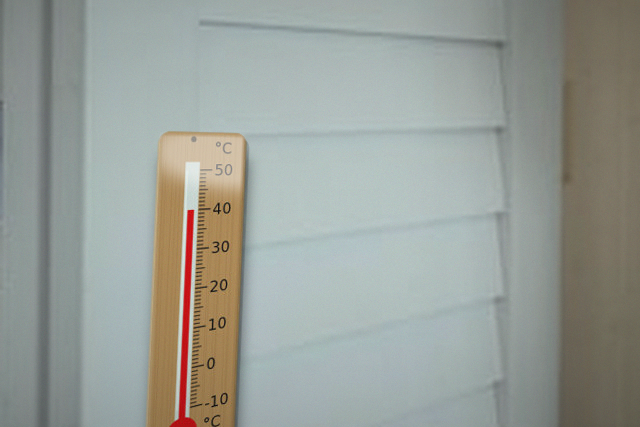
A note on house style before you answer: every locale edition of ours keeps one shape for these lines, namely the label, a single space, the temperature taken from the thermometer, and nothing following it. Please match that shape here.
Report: 40 °C
